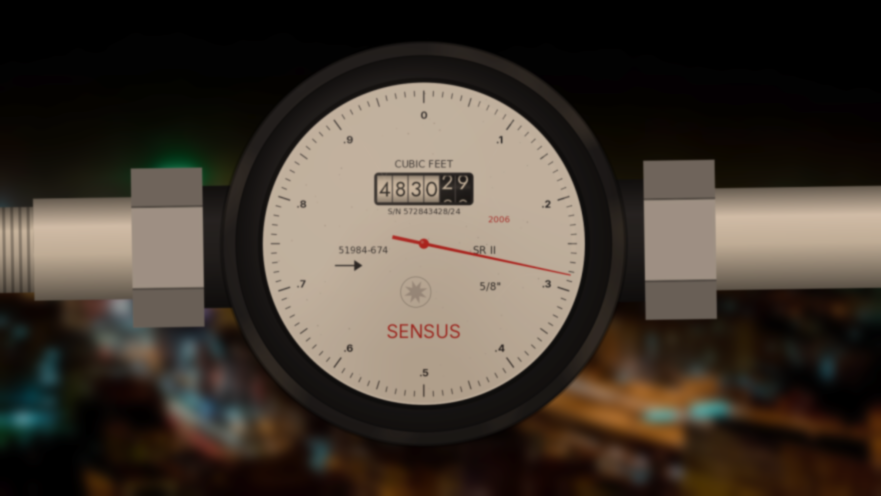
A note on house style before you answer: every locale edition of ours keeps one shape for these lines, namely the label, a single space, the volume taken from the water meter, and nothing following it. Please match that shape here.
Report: 483029.28 ft³
